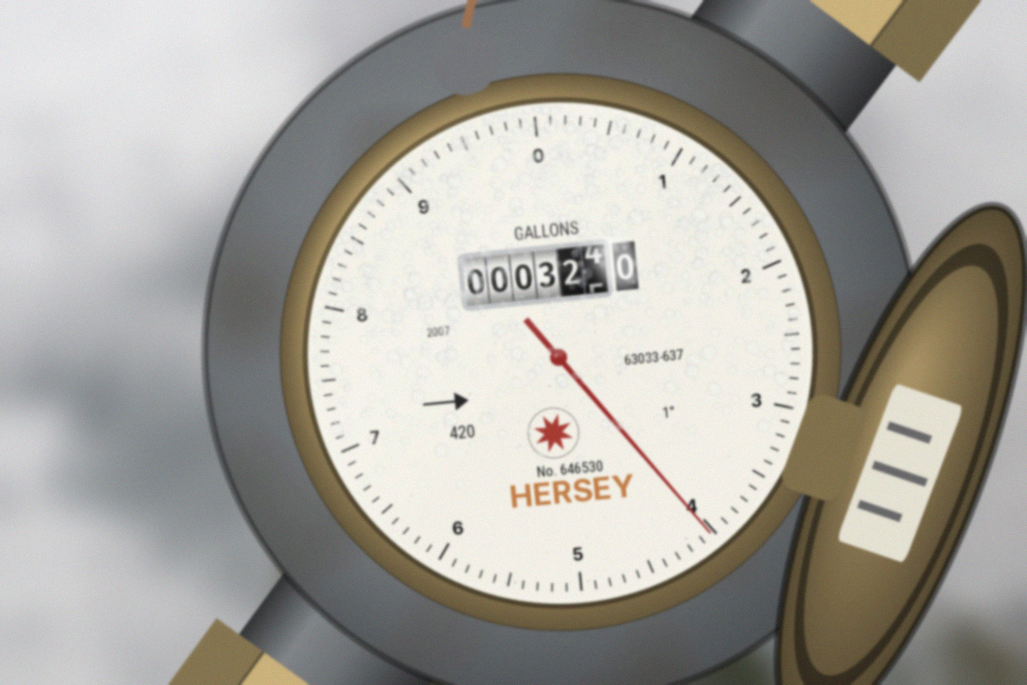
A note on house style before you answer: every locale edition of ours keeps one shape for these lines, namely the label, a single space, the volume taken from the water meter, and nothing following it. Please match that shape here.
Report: 3244.0 gal
